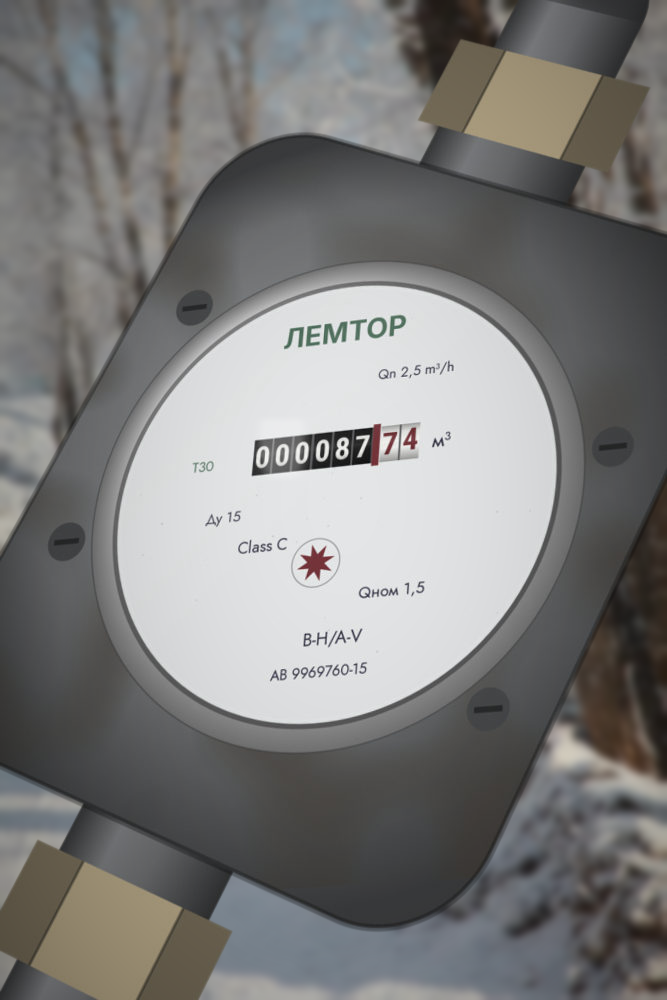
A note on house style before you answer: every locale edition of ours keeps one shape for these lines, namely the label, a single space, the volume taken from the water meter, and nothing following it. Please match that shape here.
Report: 87.74 m³
